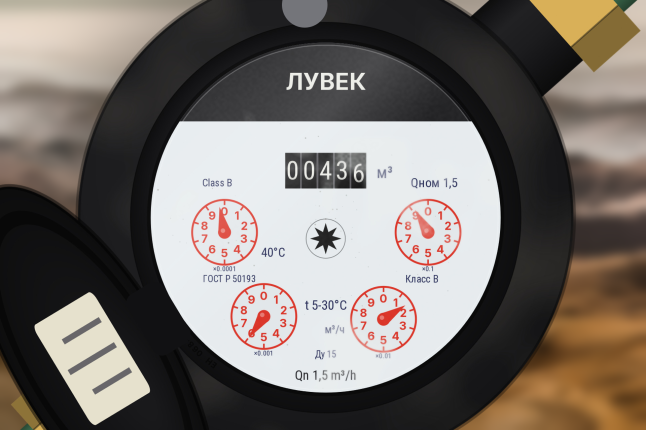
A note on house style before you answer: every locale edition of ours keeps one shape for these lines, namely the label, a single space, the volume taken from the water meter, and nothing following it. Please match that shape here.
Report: 435.9159 m³
